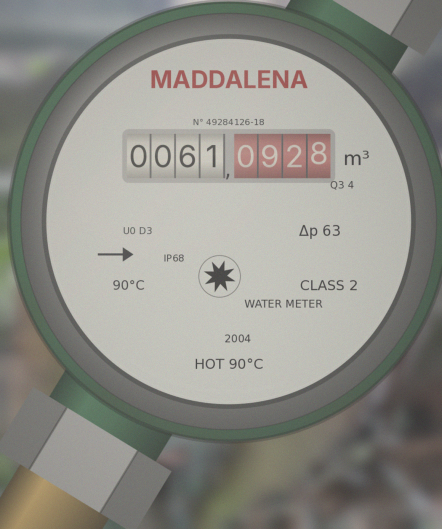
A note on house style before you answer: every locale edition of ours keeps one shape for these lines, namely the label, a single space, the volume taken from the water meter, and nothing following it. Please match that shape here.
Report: 61.0928 m³
